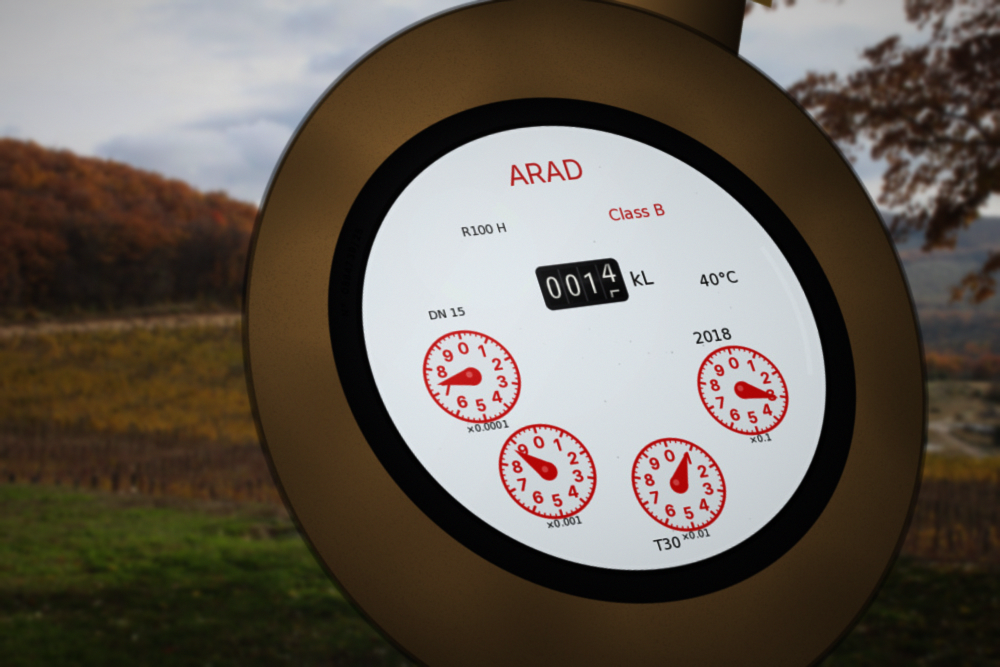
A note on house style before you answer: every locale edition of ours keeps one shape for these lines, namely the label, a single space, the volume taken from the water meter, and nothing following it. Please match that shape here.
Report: 14.3087 kL
